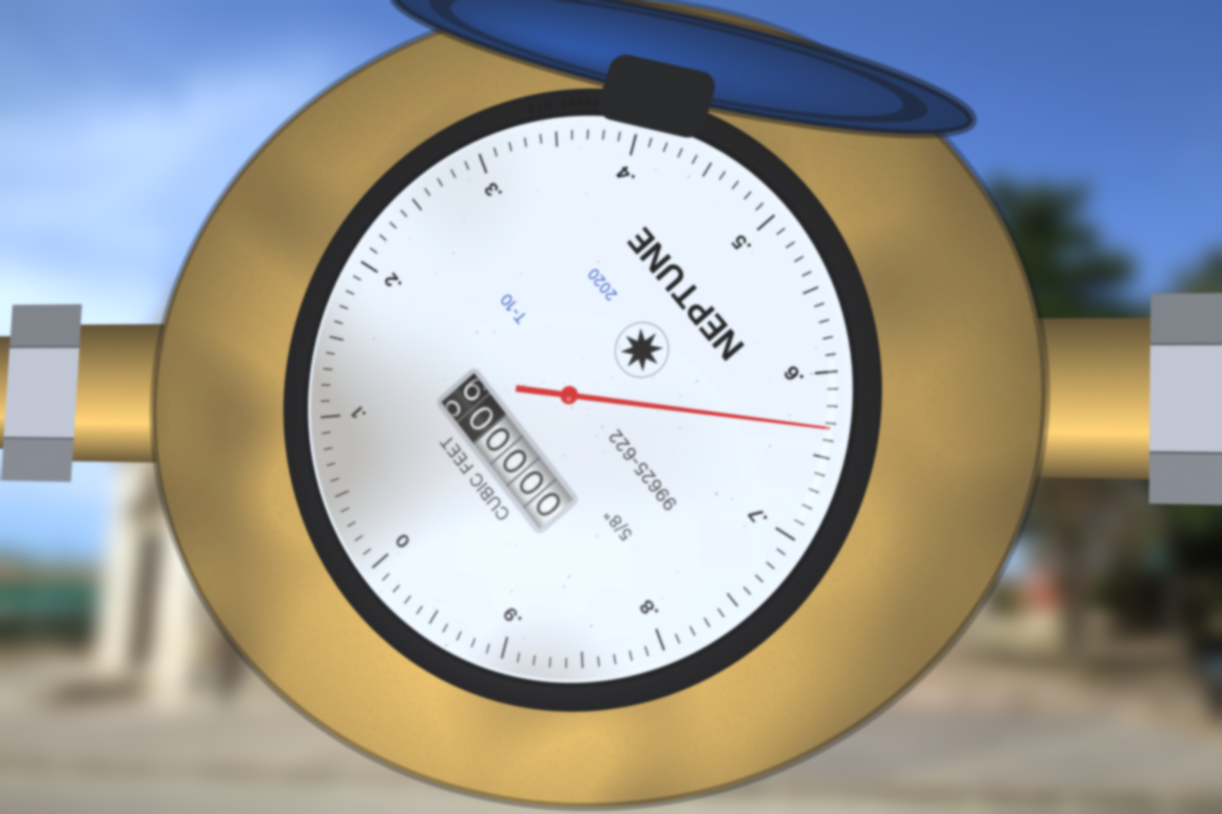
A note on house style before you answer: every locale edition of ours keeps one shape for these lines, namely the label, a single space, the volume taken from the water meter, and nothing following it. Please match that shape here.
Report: 8.63 ft³
